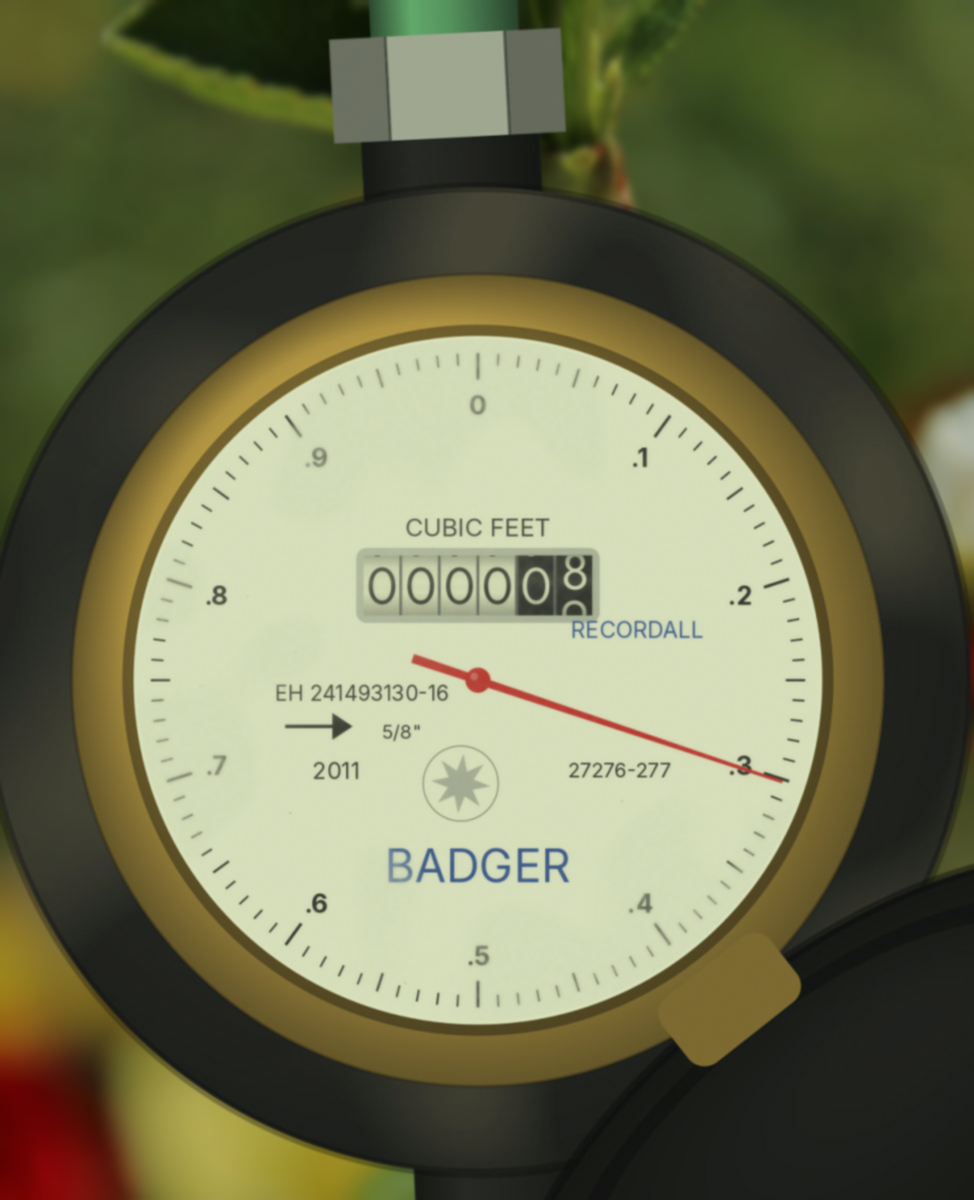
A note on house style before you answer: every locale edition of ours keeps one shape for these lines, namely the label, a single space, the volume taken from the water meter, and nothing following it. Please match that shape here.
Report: 8.30 ft³
